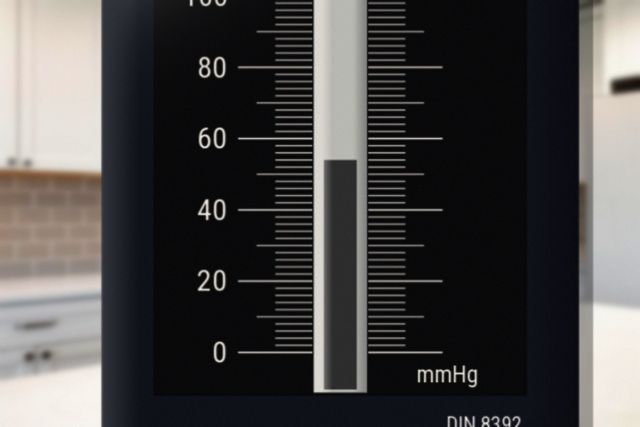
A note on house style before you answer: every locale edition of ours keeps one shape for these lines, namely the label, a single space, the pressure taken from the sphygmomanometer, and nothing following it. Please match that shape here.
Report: 54 mmHg
